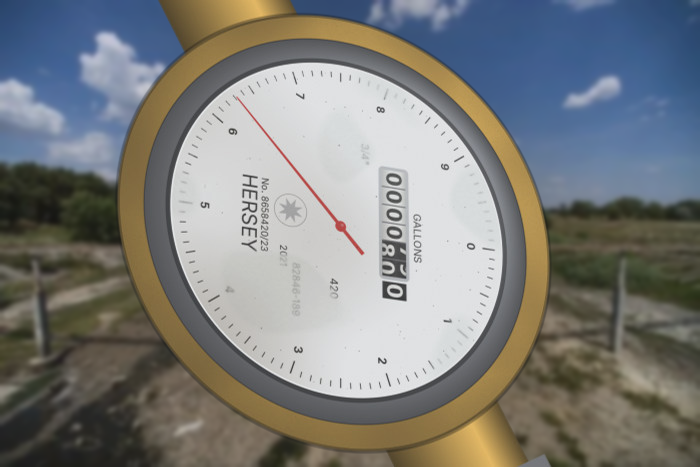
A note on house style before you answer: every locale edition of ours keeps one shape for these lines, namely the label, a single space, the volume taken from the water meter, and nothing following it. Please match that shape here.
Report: 796.3 gal
